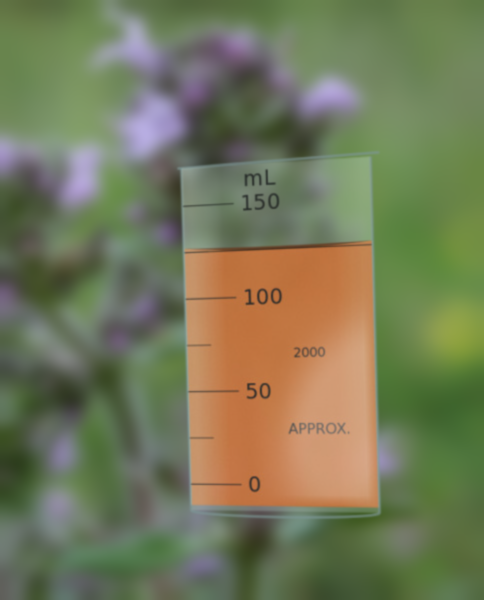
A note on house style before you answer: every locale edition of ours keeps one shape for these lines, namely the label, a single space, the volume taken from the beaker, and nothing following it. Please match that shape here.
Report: 125 mL
